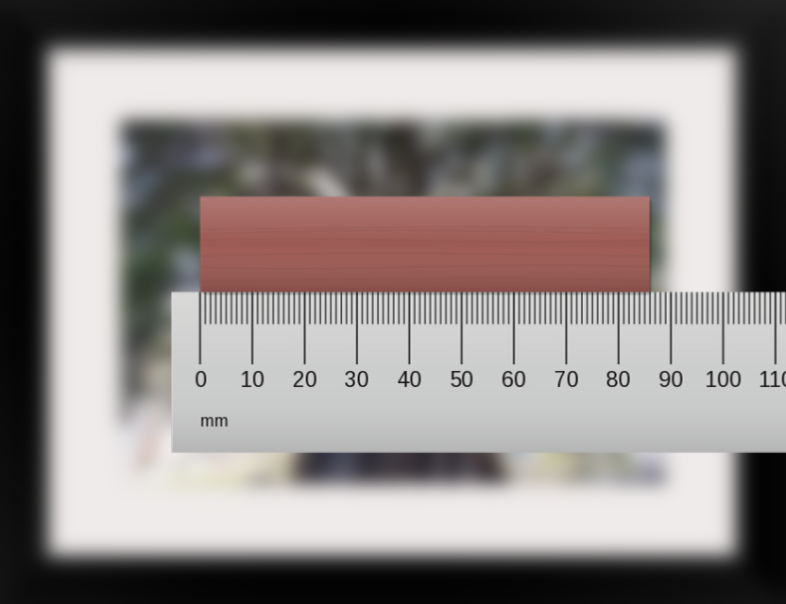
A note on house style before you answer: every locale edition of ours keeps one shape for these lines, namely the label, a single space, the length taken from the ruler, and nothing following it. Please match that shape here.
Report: 86 mm
